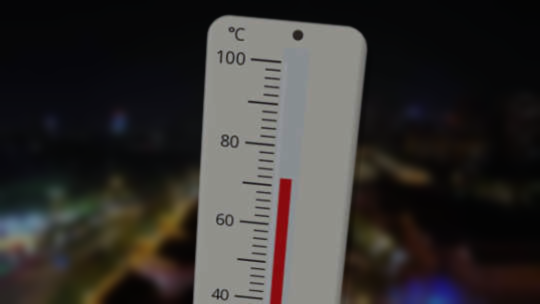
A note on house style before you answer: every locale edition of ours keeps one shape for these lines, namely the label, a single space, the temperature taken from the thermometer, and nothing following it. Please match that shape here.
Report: 72 °C
